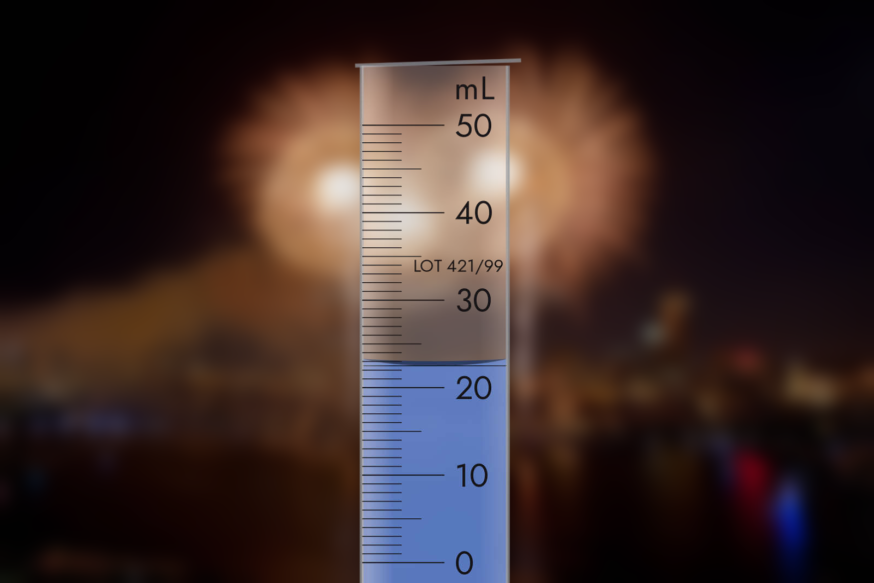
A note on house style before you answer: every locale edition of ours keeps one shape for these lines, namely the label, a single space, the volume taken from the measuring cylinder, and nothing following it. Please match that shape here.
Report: 22.5 mL
